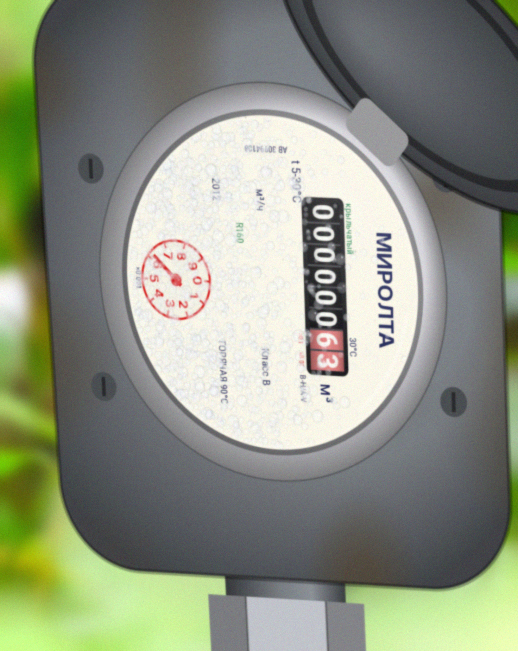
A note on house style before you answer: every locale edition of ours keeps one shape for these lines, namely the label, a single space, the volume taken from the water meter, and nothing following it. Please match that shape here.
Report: 0.636 m³
